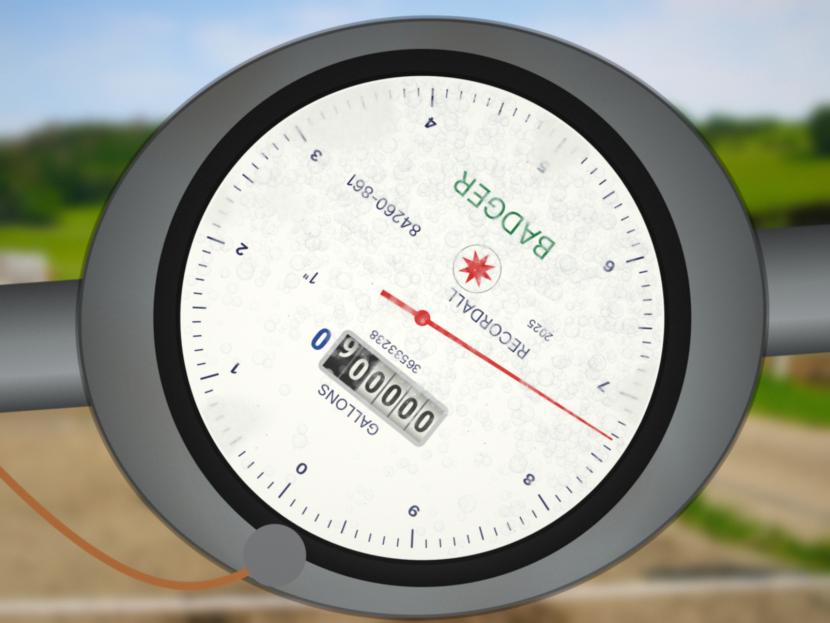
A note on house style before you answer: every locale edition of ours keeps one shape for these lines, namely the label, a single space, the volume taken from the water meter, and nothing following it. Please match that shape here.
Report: 57.3 gal
